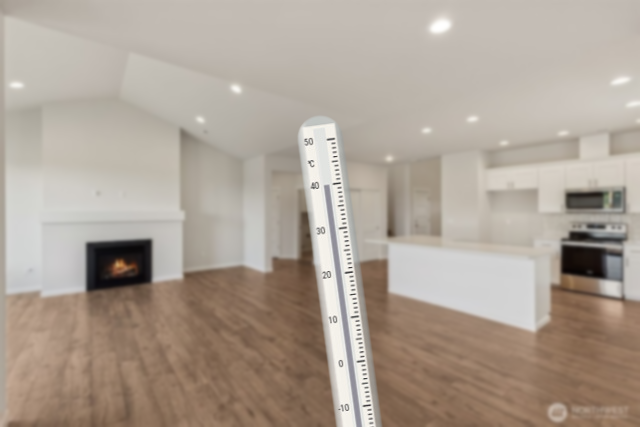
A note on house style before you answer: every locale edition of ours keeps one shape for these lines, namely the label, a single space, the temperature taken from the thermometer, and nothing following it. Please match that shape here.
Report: 40 °C
